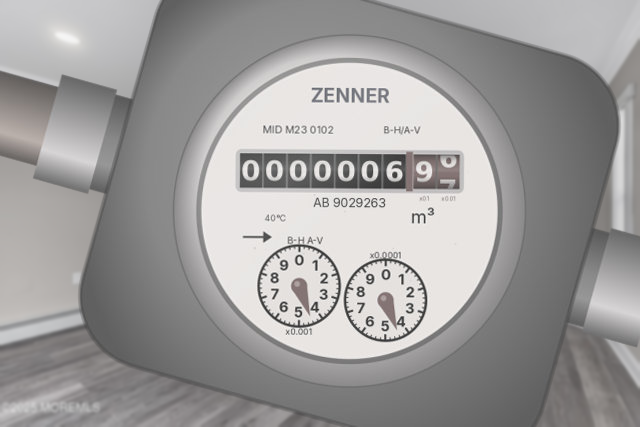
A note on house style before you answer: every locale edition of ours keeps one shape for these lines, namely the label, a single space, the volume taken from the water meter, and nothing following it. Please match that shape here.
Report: 6.9644 m³
